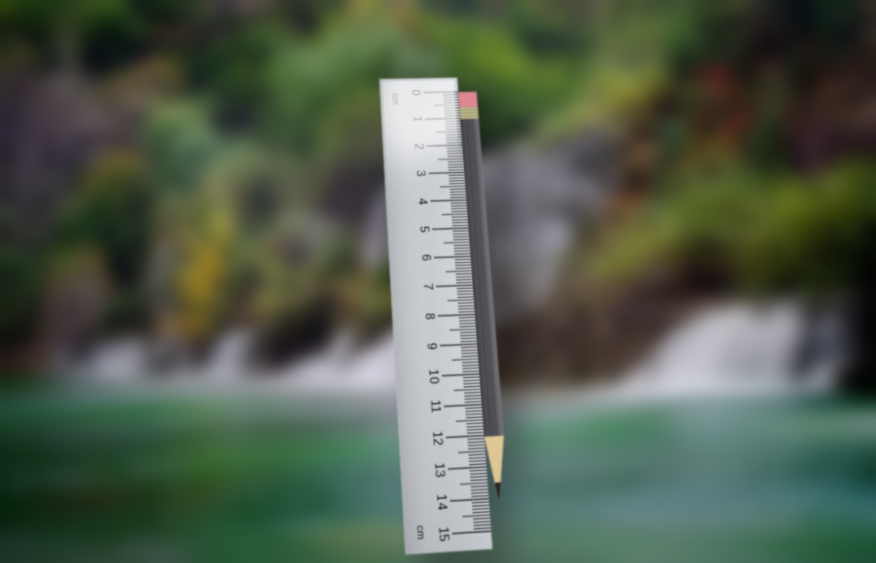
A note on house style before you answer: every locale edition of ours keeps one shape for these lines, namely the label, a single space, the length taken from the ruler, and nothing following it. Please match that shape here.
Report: 14 cm
